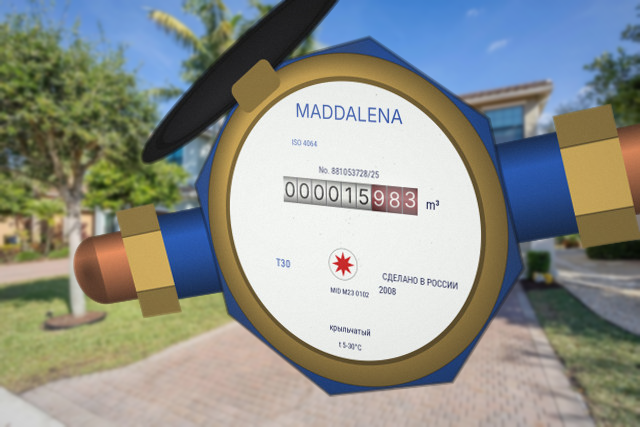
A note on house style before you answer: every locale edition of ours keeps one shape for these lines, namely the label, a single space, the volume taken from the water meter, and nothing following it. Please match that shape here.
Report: 15.983 m³
